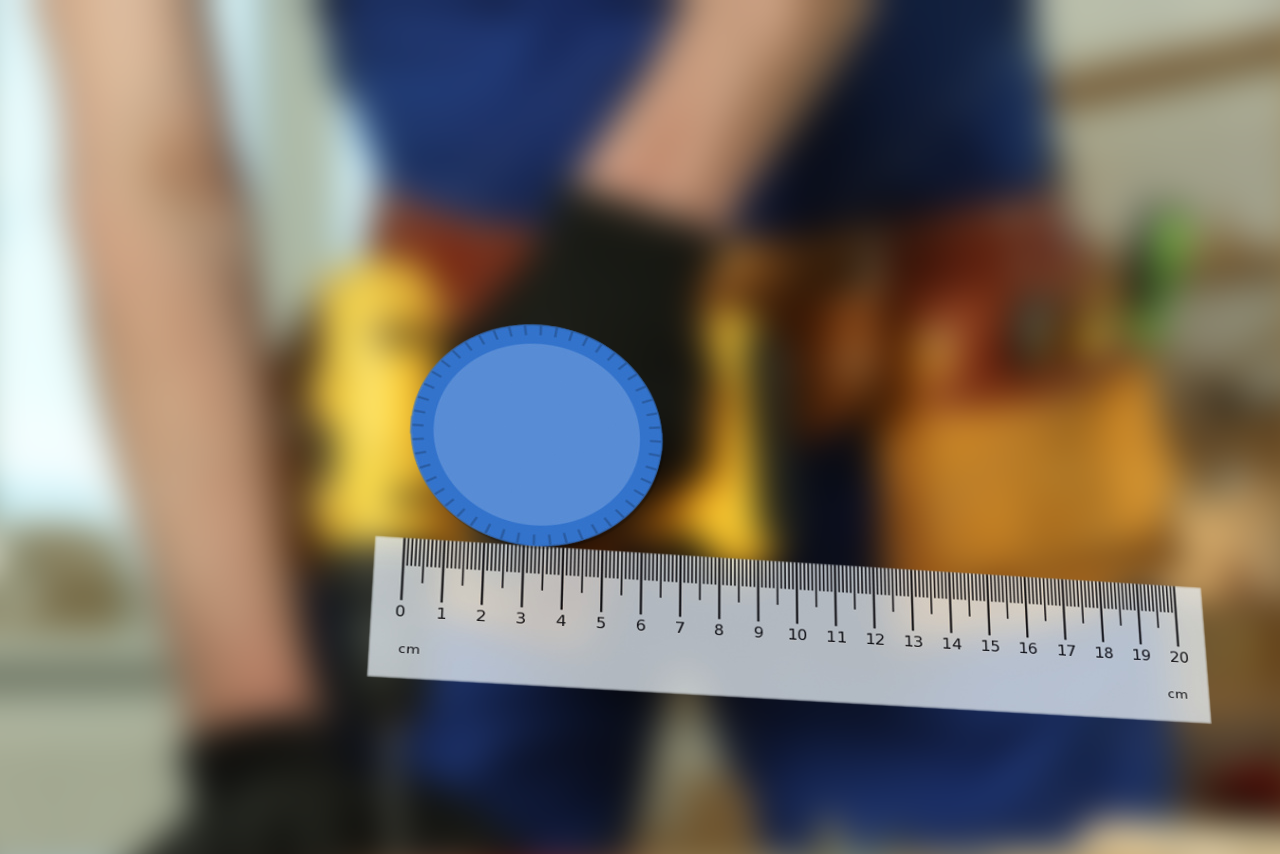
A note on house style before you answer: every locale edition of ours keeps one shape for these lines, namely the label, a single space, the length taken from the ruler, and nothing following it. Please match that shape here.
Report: 6.5 cm
